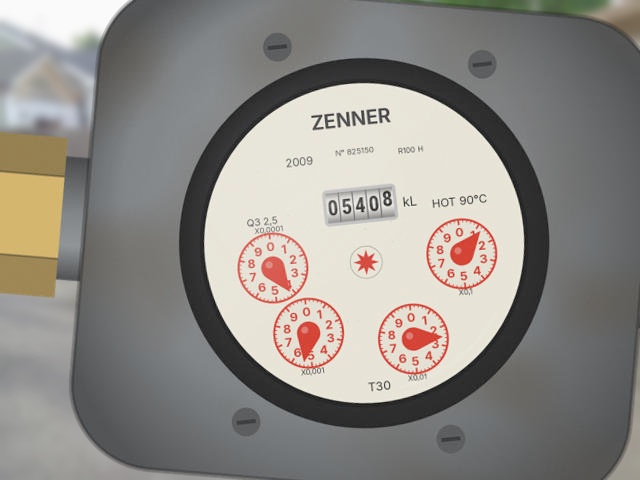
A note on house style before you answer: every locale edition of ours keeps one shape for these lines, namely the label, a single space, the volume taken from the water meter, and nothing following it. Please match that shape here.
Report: 5408.1254 kL
